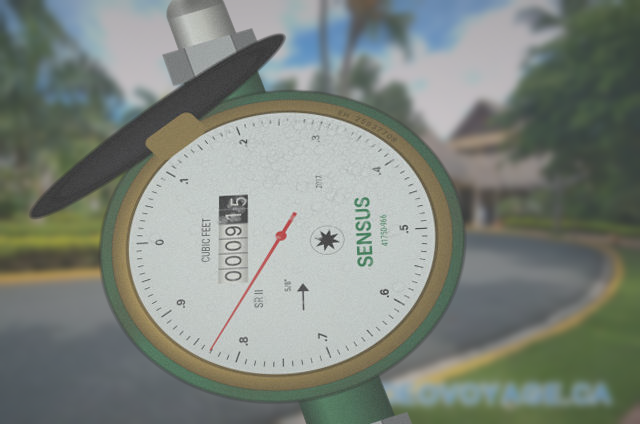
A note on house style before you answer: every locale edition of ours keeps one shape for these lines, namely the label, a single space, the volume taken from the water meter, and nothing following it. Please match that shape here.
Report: 914.83 ft³
